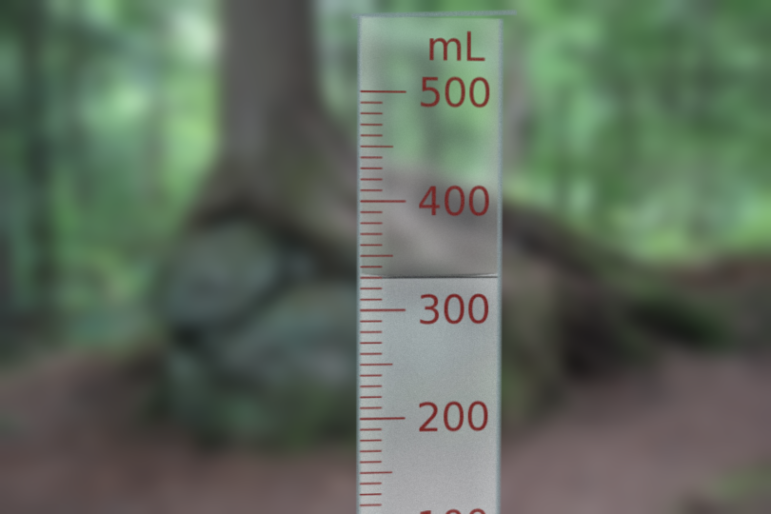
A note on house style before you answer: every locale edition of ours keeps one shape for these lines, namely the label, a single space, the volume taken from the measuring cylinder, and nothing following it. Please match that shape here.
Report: 330 mL
